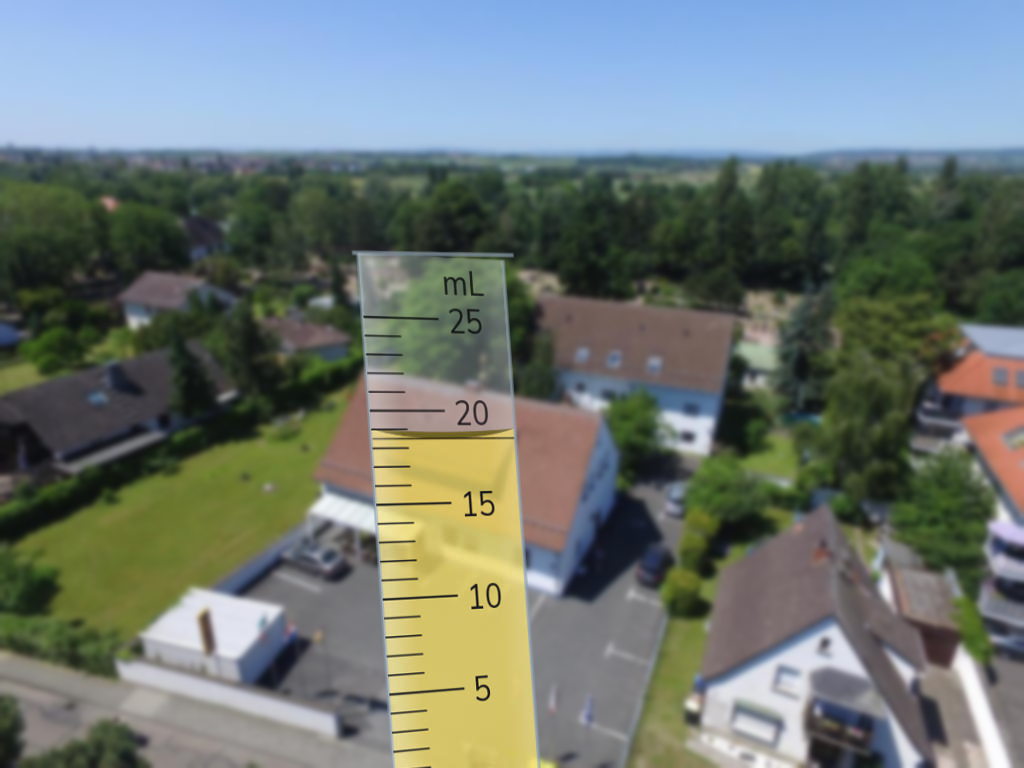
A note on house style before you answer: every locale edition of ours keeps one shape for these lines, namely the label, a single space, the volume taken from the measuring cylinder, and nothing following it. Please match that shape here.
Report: 18.5 mL
